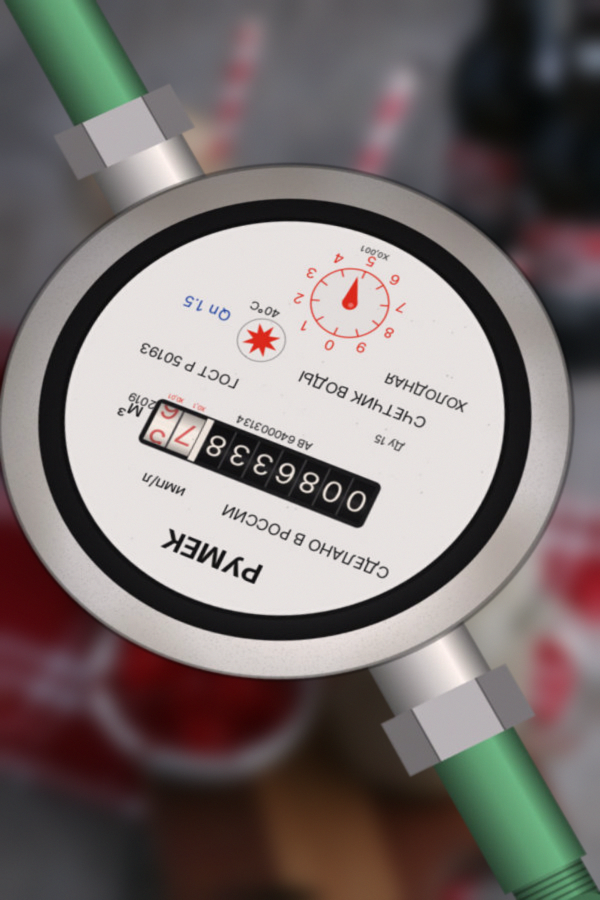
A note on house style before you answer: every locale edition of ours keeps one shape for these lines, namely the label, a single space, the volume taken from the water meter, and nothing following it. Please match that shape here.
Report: 86338.754 m³
